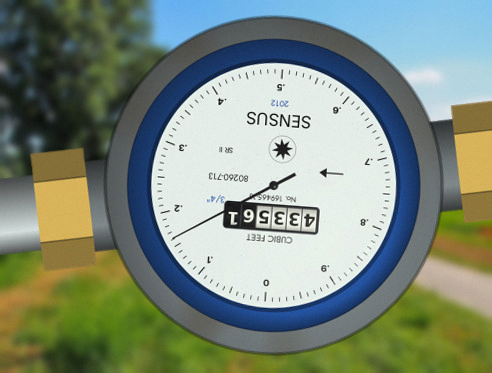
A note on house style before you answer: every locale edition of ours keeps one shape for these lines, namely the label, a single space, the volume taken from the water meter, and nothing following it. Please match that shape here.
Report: 433561.16 ft³
